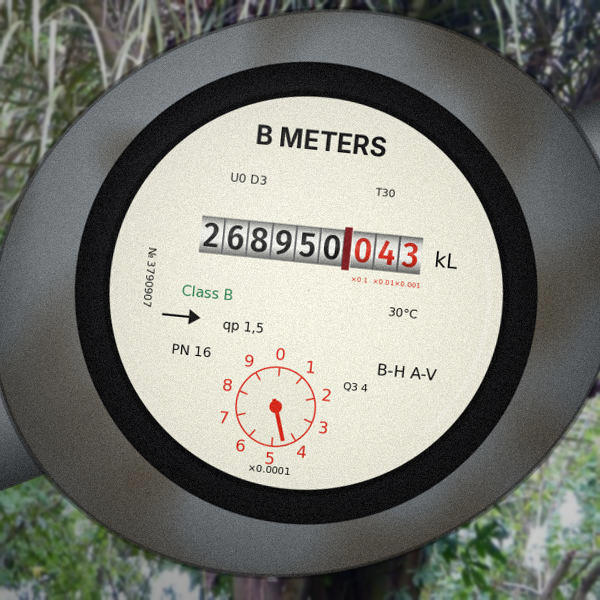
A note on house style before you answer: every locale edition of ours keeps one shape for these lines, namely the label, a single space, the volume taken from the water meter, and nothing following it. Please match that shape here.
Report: 268950.0434 kL
